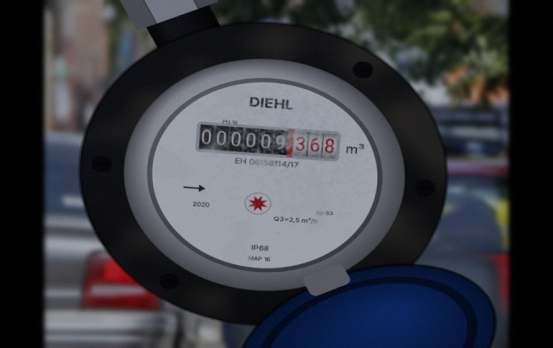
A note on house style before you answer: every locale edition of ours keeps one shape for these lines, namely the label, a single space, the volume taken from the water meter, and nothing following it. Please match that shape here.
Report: 9.368 m³
